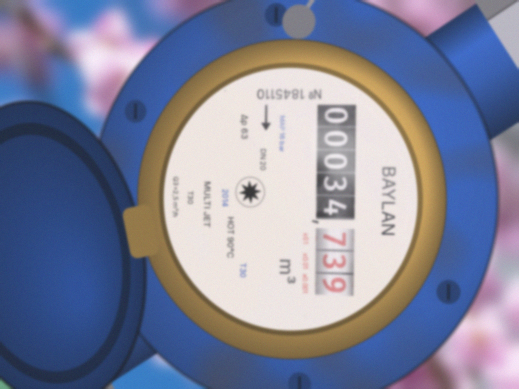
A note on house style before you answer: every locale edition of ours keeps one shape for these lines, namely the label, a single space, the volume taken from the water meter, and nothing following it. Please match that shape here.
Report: 34.739 m³
